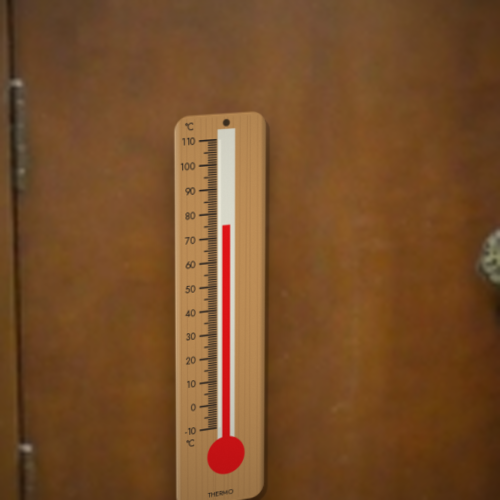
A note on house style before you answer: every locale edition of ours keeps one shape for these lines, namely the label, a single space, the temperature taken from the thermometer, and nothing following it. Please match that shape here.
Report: 75 °C
